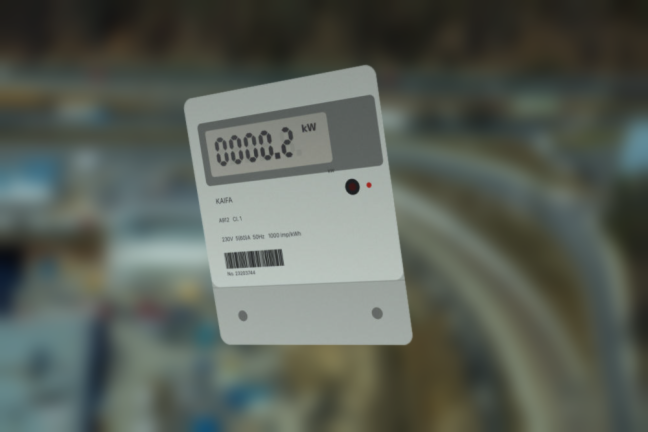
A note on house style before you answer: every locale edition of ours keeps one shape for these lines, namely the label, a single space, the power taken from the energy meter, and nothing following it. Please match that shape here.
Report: 0.2 kW
